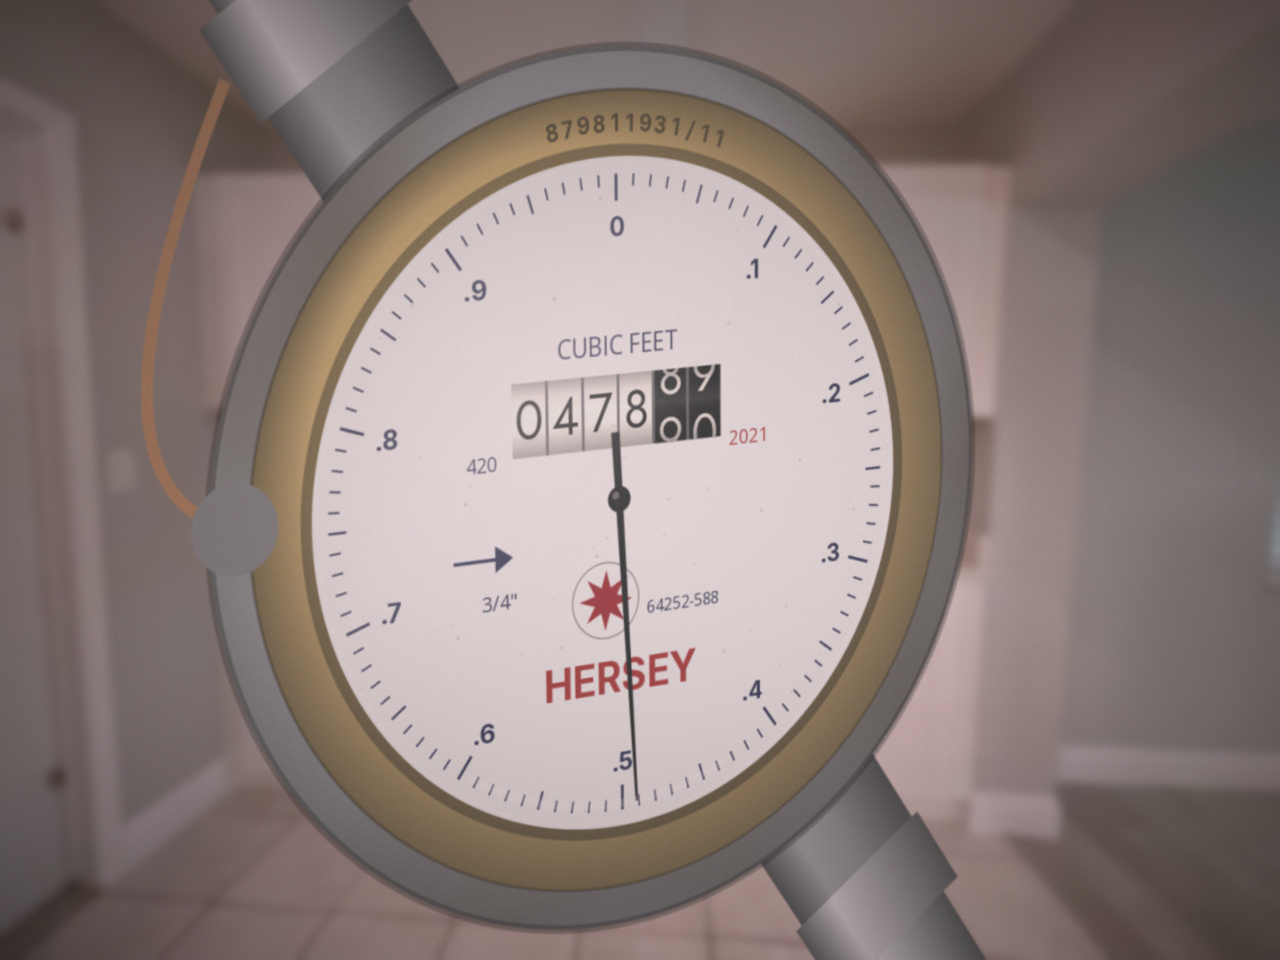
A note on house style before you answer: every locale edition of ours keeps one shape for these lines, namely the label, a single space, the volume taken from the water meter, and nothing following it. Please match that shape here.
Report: 47889.49 ft³
